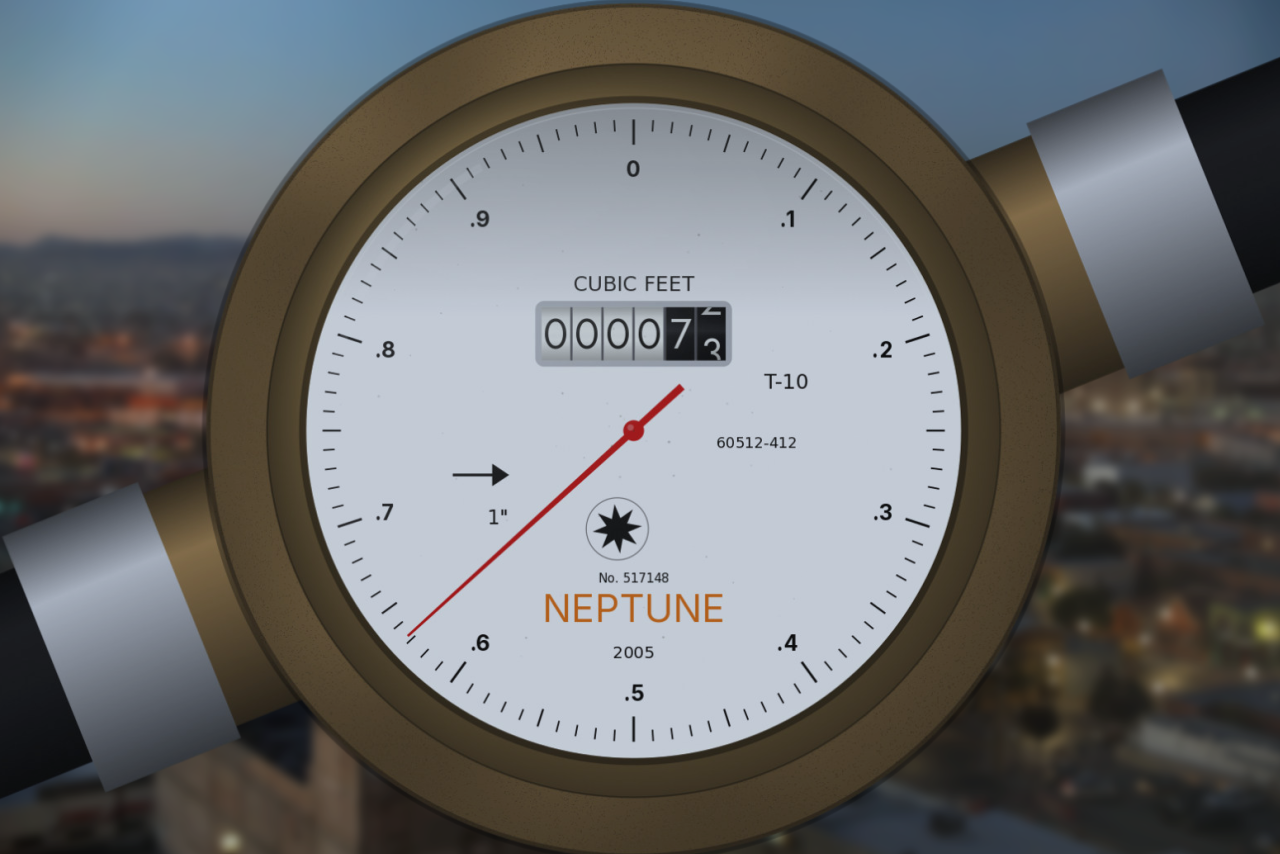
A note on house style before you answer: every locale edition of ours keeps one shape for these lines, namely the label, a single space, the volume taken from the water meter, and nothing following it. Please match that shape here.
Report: 72.63 ft³
